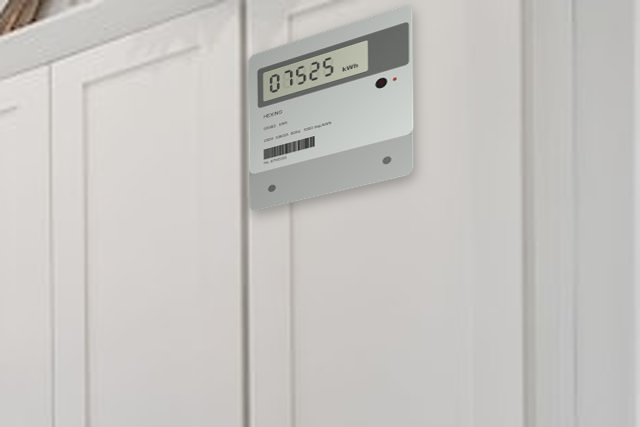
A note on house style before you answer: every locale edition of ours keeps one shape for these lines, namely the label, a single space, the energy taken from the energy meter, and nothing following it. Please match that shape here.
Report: 7525 kWh
